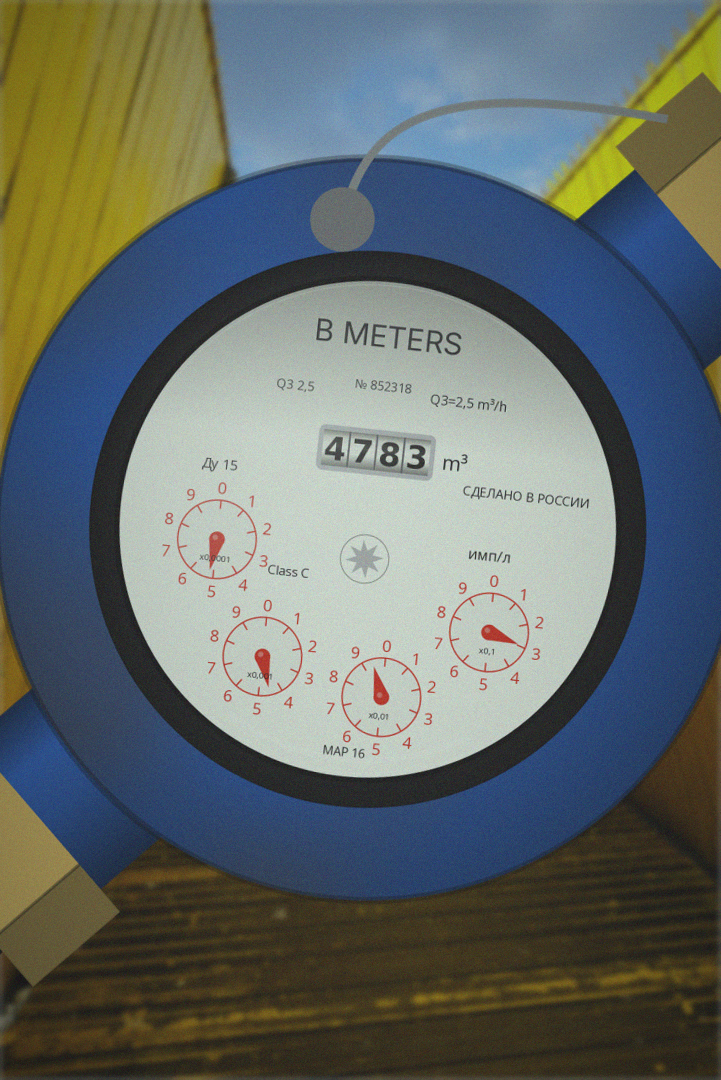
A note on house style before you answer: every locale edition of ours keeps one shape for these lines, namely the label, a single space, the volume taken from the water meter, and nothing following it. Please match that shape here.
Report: 4783.2945 m³
